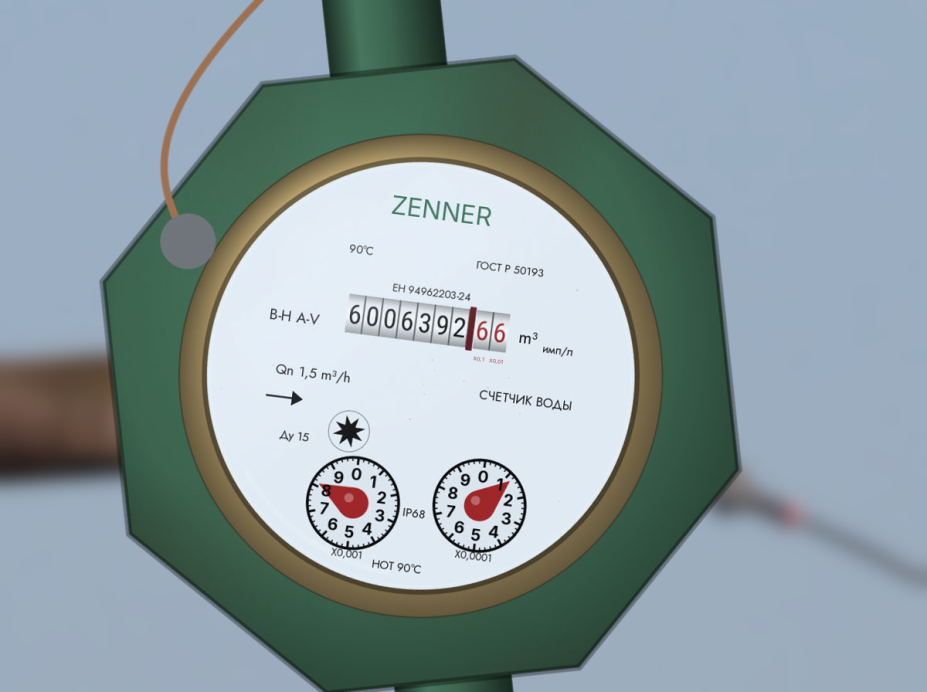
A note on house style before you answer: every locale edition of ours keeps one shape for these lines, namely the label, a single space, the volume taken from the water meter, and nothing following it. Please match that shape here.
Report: 6006392.6681 m³
